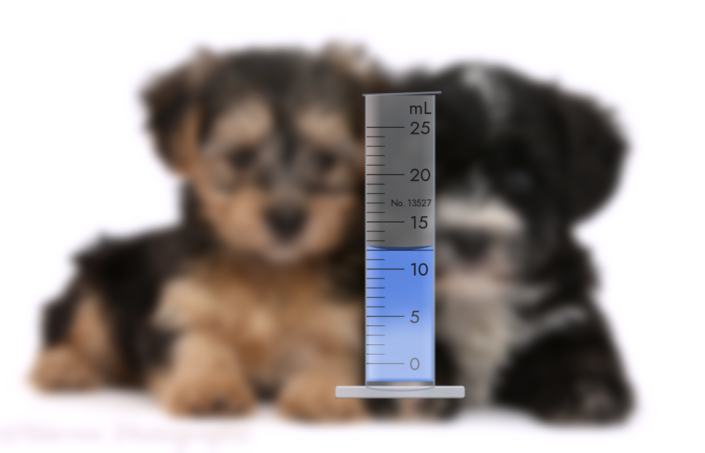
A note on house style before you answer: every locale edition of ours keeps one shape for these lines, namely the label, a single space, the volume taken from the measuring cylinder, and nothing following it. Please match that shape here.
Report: 12 mL
